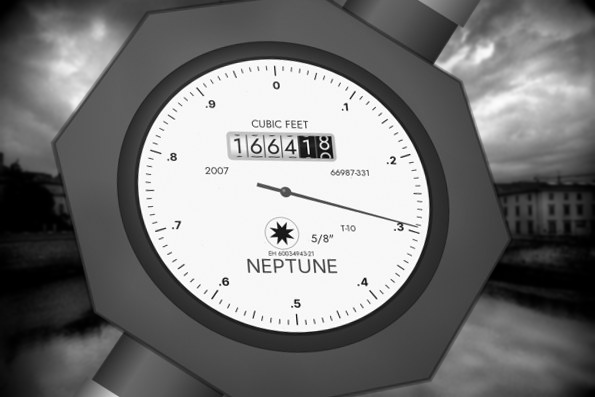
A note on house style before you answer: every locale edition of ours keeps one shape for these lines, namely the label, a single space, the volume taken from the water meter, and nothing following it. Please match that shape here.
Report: 166418.29 ft³
